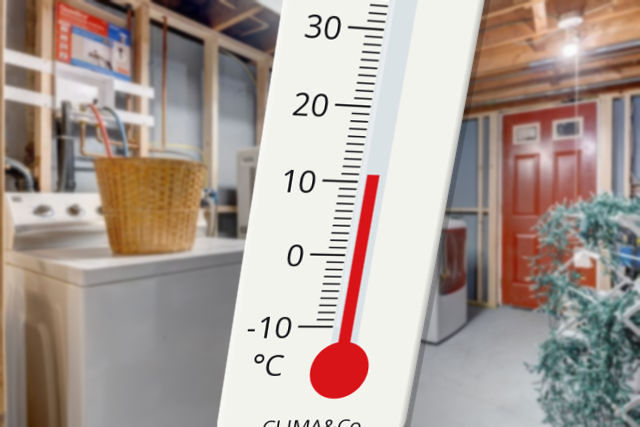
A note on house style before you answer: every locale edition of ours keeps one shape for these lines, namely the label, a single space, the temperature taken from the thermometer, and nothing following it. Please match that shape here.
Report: 11 °C
